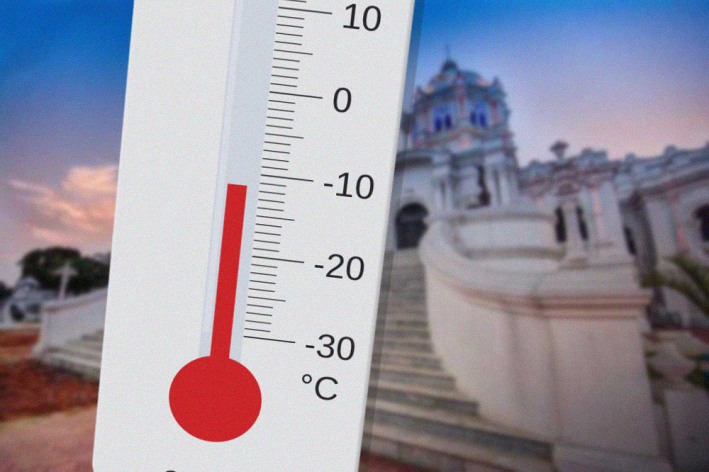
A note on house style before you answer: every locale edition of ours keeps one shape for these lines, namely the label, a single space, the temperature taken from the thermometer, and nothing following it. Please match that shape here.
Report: -11.5 °C
